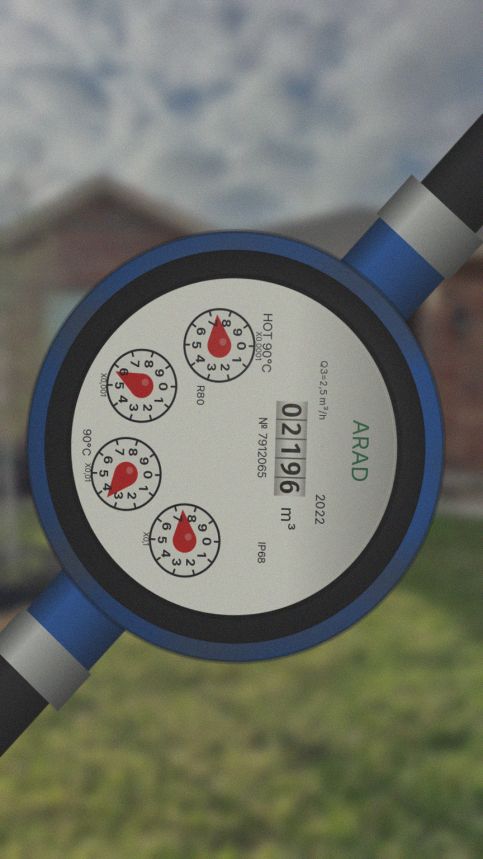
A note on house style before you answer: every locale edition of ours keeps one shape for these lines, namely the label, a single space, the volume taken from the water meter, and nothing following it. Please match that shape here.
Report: 2196.7357 m³
